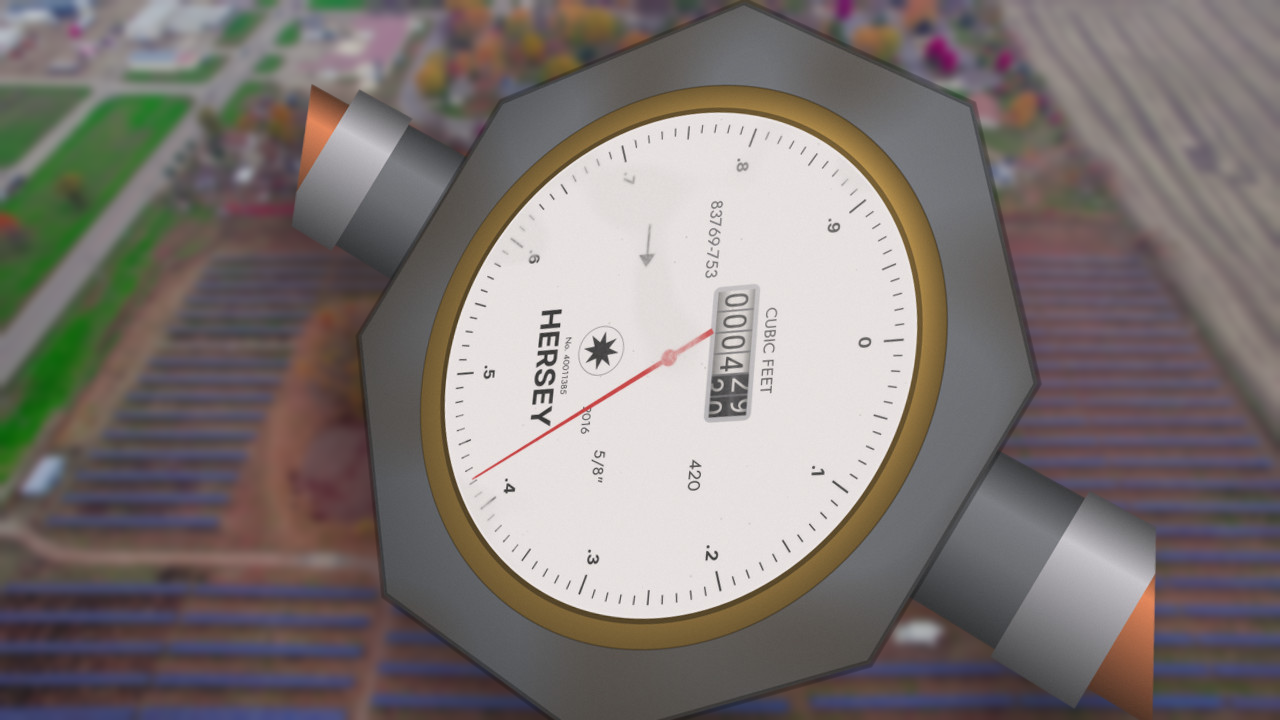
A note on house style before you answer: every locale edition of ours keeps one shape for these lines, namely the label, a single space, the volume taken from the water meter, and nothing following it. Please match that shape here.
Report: 429.42 ft³
